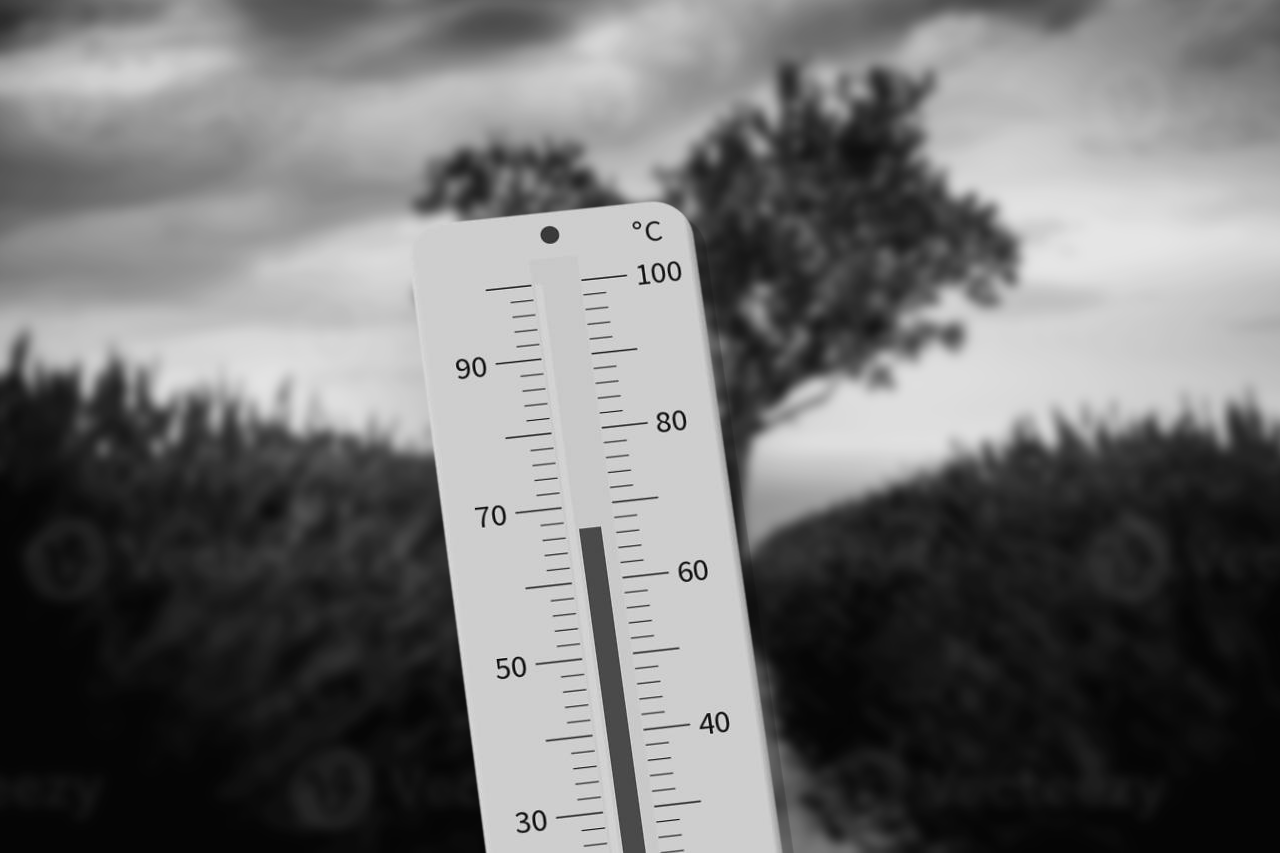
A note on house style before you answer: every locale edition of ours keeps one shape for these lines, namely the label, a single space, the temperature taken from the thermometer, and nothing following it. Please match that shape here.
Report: 67 °C
